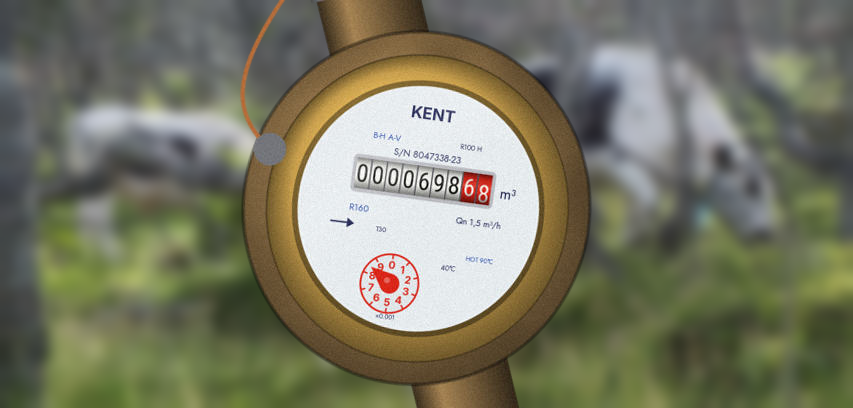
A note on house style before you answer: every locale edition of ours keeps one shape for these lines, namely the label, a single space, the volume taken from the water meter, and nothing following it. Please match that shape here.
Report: 698.678 m³
